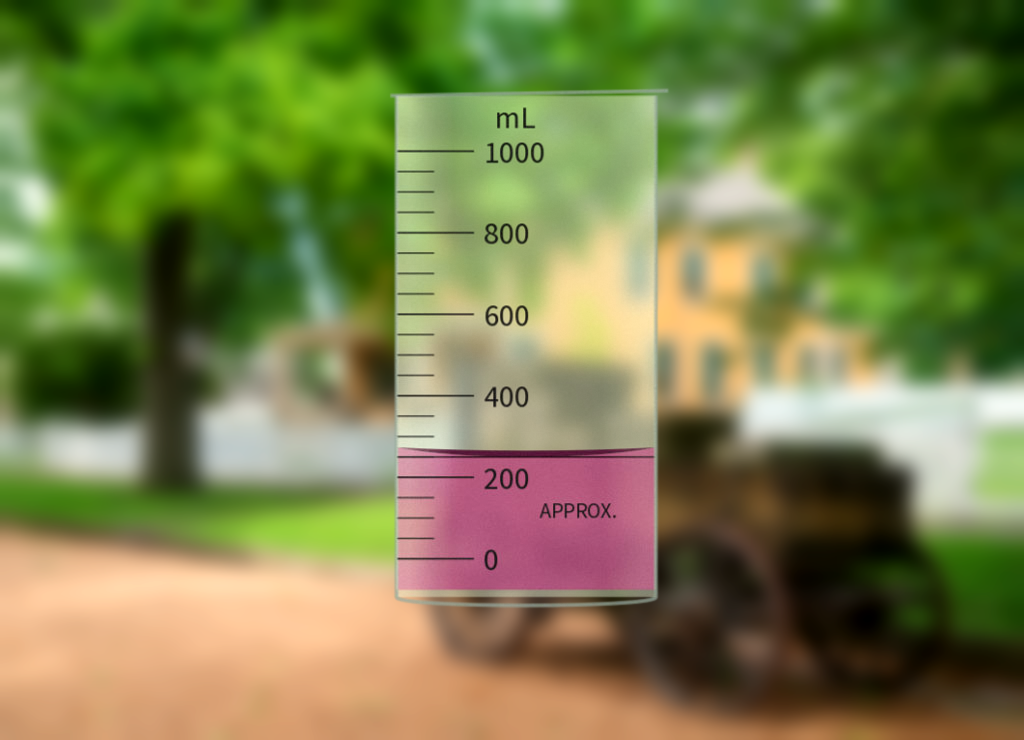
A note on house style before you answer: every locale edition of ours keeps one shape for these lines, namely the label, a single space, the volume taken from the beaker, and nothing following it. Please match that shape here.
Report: 250 mL
